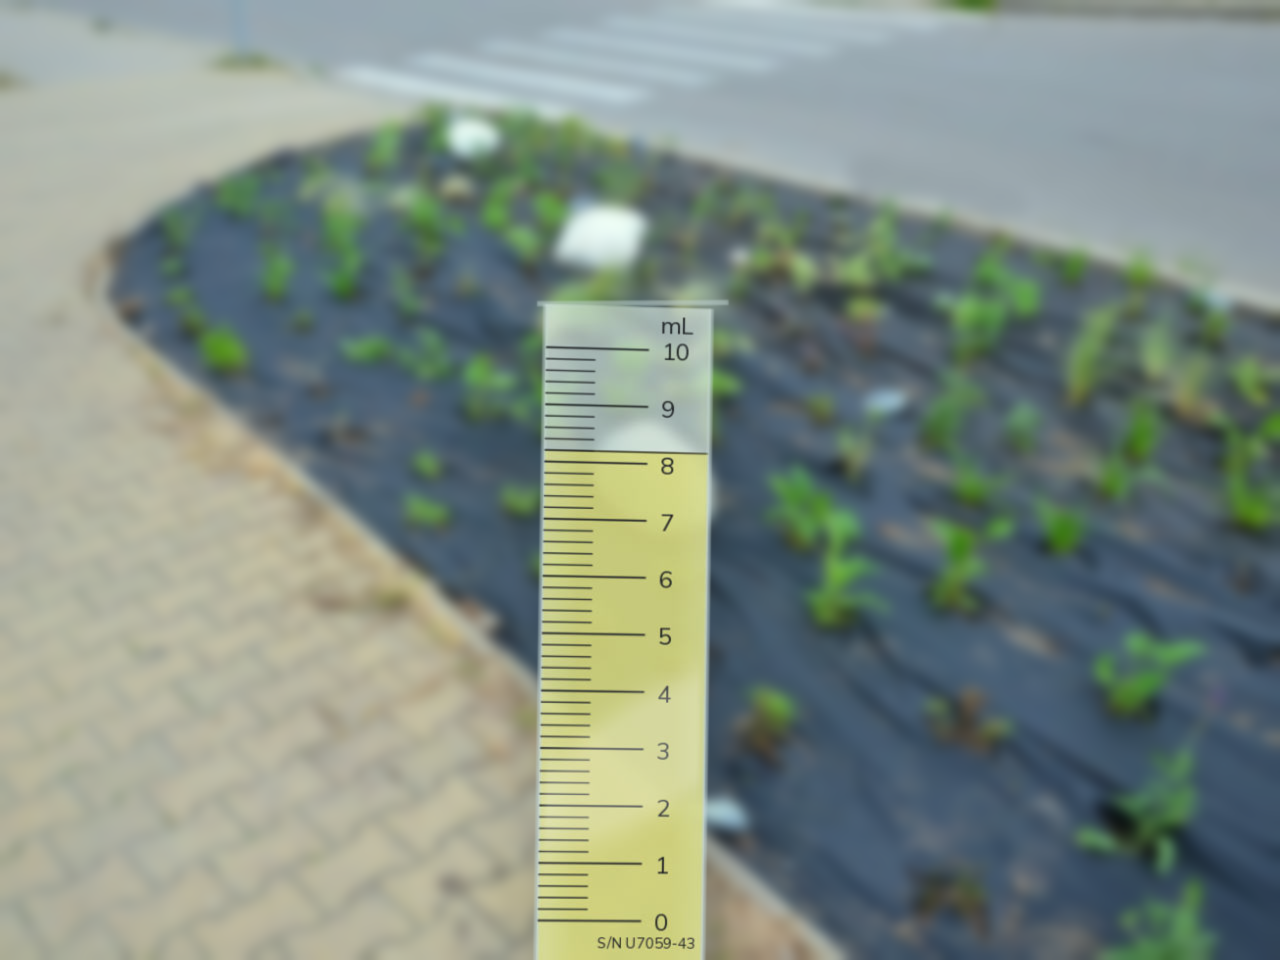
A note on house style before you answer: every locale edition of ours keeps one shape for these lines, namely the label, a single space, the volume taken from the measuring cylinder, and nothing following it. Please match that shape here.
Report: 8.2 mL
